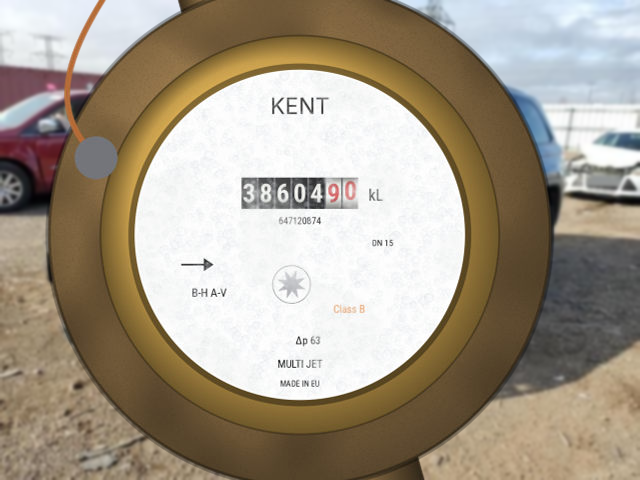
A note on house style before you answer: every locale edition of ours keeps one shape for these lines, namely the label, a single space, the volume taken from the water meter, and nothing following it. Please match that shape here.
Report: 38604.90 kL
